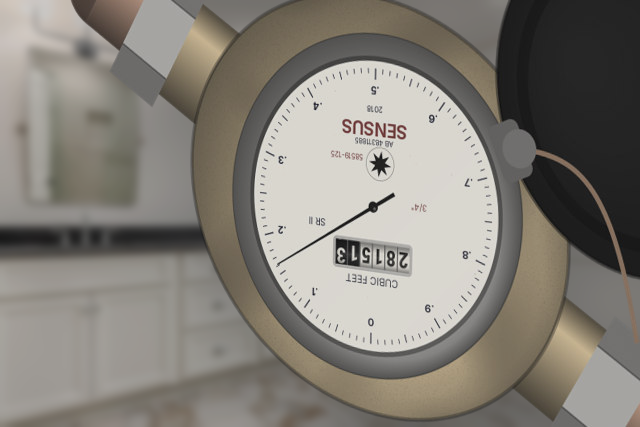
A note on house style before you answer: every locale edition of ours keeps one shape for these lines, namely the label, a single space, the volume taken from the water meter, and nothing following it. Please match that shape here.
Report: 281513.16 ft³
